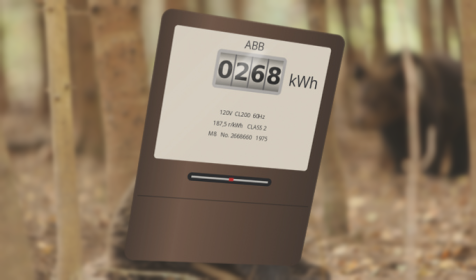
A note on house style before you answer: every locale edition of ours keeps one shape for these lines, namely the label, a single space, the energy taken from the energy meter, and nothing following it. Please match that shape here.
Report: 268 kWh
